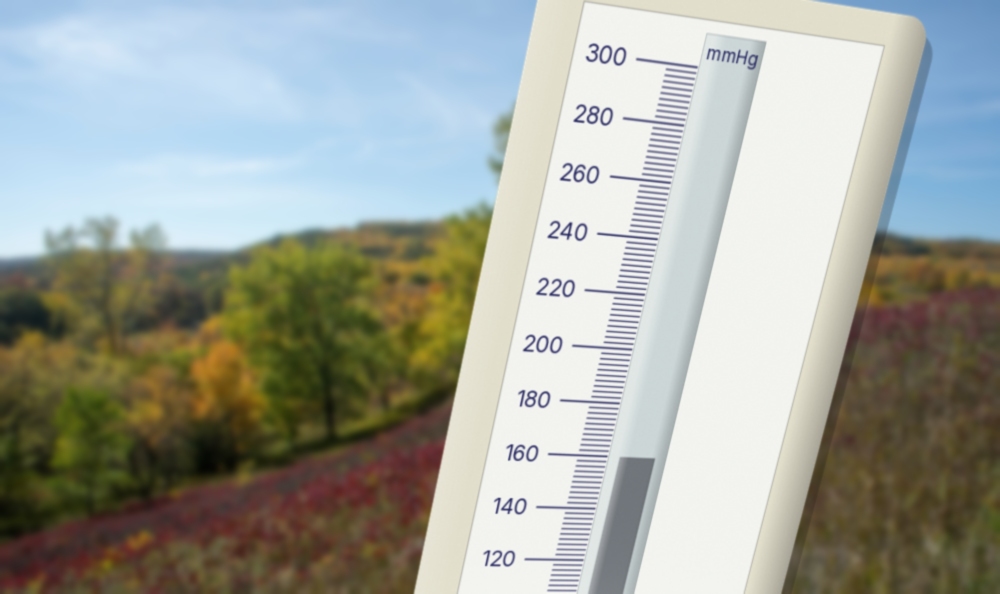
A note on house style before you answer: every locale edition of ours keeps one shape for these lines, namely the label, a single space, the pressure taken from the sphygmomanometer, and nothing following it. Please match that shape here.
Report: 160 mmHg
